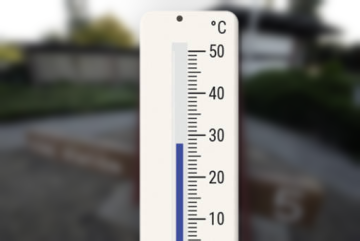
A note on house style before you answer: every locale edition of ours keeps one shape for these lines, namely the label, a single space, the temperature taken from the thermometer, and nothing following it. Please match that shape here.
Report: 28 °C
